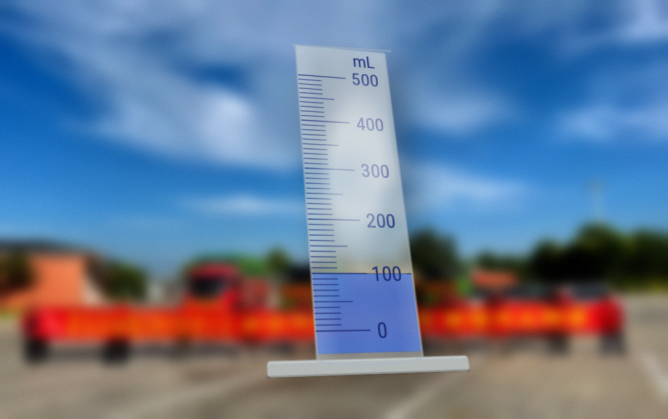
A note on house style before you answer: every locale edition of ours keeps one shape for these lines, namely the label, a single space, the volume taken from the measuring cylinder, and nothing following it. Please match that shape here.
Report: 100 mL
